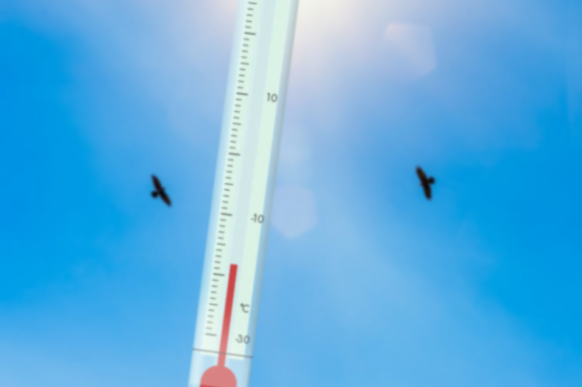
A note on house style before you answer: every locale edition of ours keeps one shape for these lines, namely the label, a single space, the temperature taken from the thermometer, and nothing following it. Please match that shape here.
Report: -18 °C
